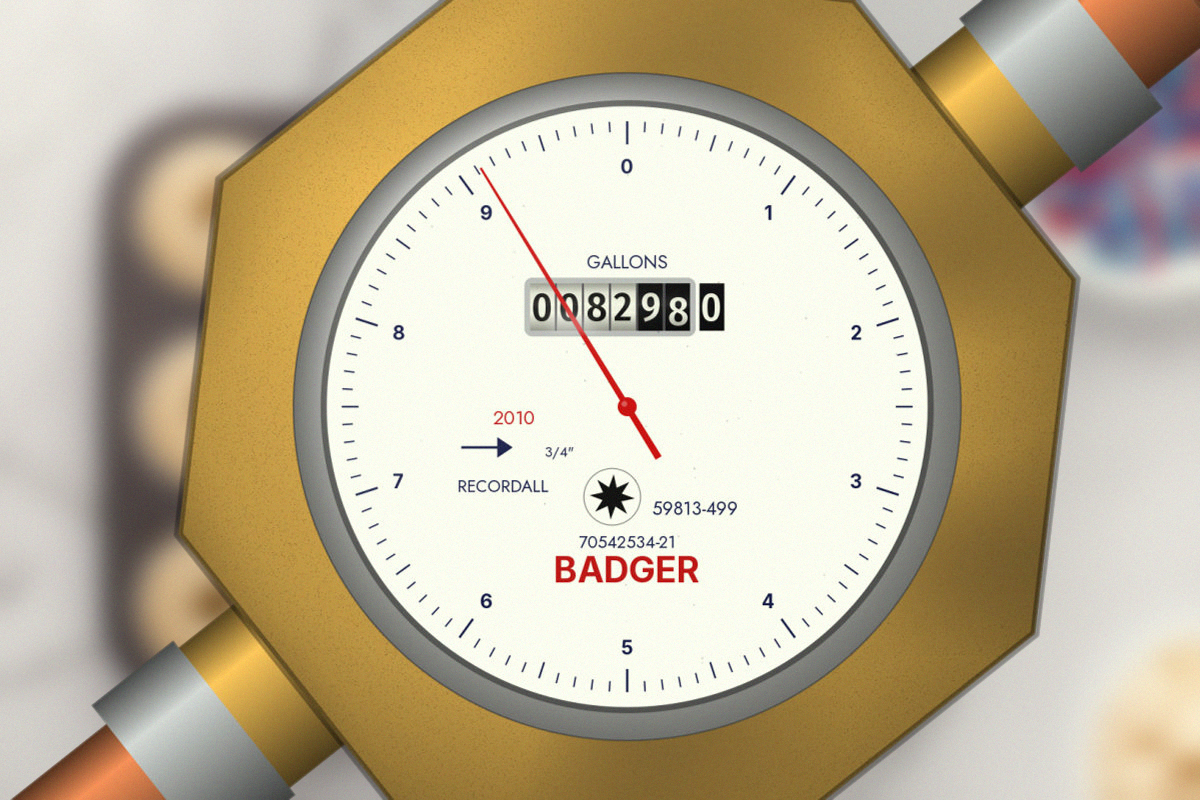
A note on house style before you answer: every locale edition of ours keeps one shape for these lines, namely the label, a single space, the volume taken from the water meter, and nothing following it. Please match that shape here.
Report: 82979.1 gal
